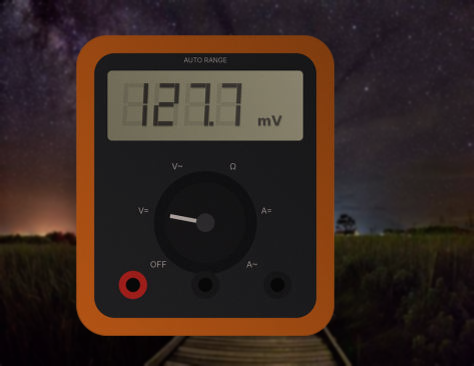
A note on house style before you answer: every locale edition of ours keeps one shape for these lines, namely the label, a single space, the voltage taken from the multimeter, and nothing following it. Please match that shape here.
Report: 127.7 mV
